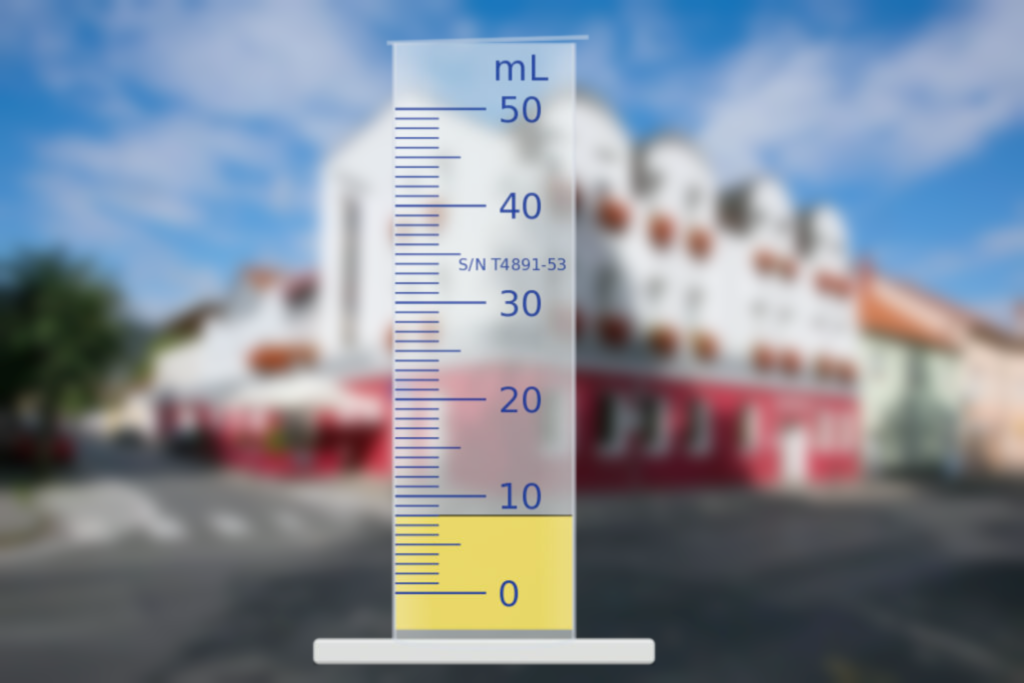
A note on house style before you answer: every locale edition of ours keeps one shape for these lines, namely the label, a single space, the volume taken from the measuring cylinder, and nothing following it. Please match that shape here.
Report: 8 mL
